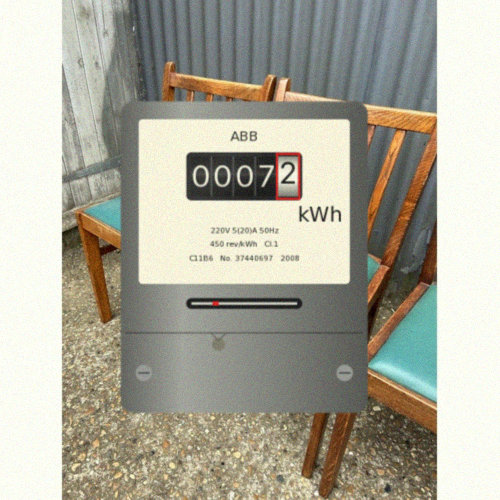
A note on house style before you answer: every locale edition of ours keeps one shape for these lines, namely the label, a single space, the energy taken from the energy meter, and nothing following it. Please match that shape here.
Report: 7.2 kWh
